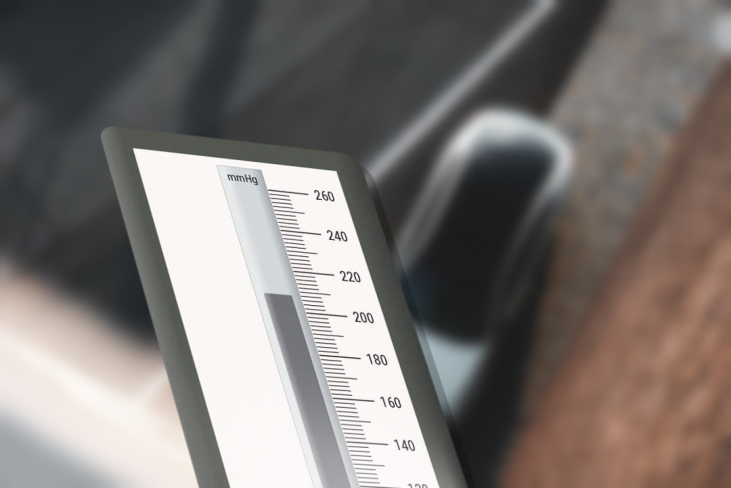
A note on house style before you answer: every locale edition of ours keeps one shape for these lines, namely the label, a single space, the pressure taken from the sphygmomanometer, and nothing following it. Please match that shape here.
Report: 208 mmHg
